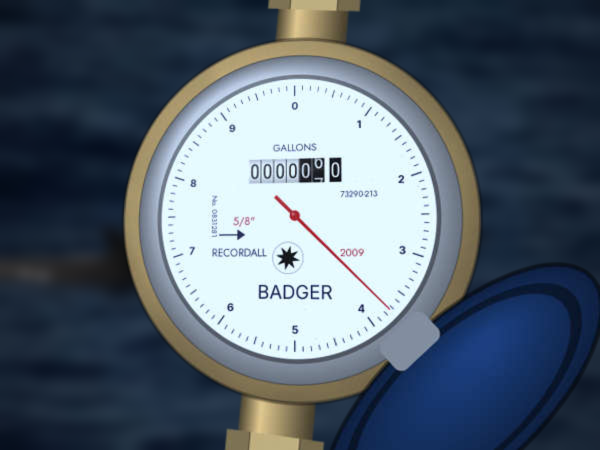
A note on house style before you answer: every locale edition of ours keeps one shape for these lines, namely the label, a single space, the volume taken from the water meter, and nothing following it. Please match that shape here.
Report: 63.7 gal
